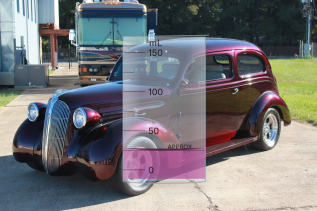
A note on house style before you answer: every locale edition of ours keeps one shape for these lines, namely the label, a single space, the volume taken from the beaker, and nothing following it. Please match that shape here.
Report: 25 mL
